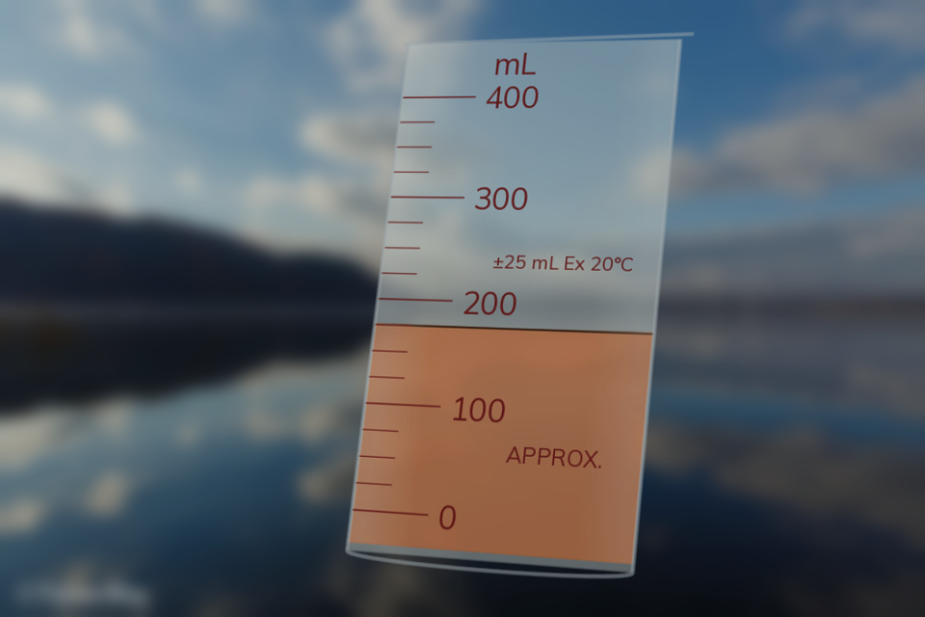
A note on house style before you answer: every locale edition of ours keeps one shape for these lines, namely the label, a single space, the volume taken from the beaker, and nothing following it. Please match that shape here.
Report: 175 mL
